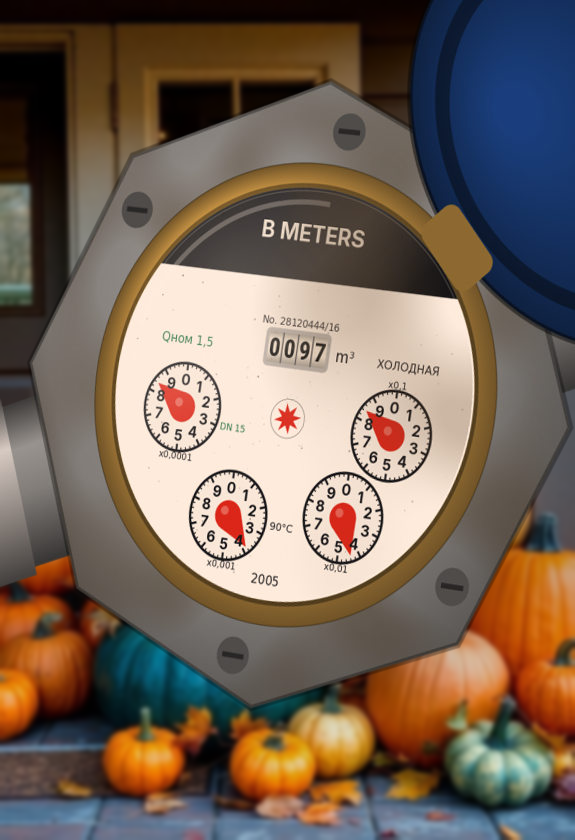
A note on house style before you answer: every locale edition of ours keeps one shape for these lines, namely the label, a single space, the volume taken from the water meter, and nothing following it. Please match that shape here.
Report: 97.8438 m³
